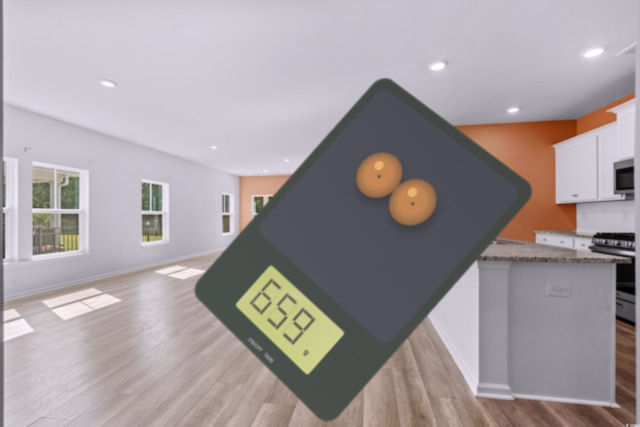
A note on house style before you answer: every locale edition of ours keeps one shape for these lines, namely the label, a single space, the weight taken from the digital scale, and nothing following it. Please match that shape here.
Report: 659 g
